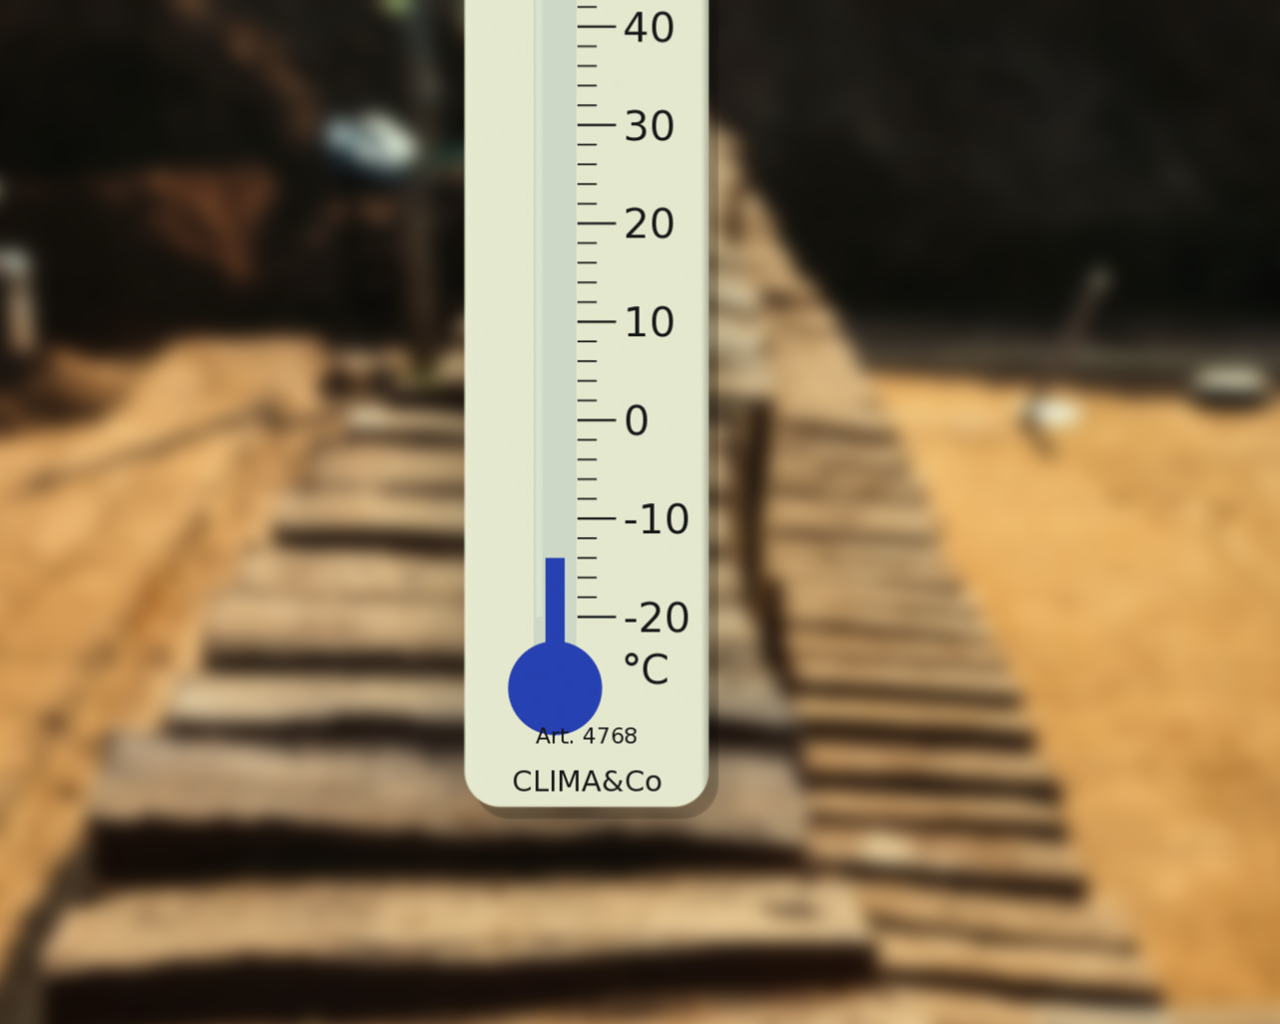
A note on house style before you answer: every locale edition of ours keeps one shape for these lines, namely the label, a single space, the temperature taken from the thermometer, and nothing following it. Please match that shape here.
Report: -14 °C
